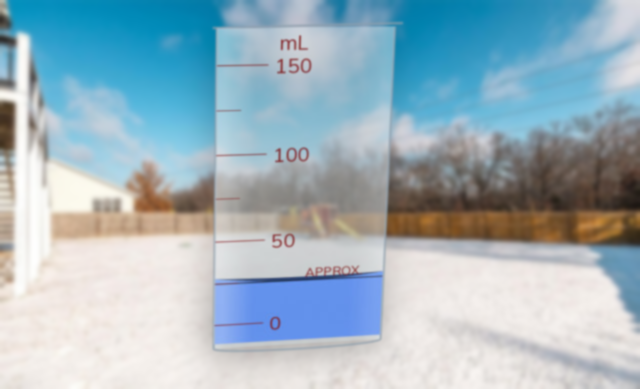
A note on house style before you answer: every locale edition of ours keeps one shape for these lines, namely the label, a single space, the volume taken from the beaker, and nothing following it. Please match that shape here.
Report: 25 mL
